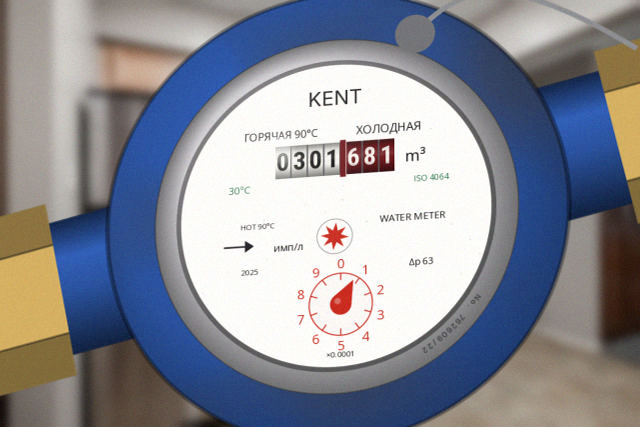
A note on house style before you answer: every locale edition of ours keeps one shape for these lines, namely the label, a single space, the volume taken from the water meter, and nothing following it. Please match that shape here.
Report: 301.6810 m³
